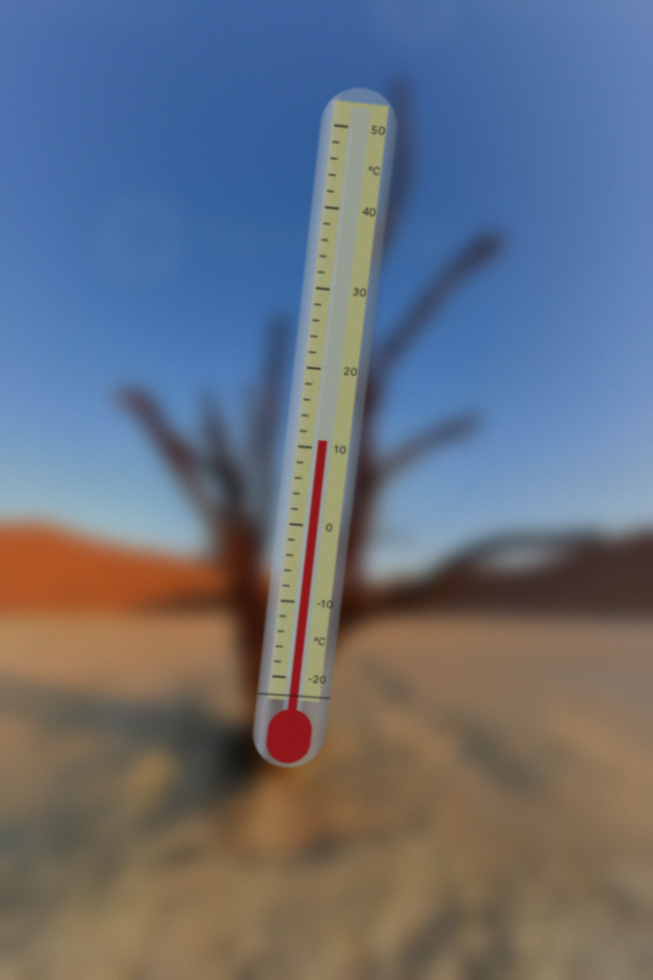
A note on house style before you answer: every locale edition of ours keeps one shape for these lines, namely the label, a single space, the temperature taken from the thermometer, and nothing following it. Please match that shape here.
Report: 11 °C
